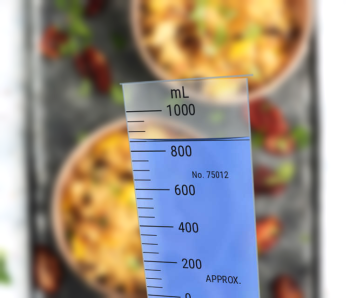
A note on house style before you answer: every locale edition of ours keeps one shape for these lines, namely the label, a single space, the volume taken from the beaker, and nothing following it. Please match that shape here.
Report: 850 mL
